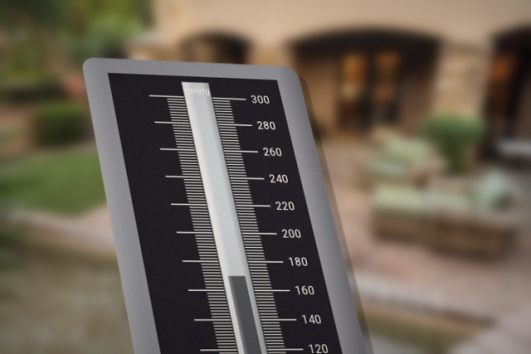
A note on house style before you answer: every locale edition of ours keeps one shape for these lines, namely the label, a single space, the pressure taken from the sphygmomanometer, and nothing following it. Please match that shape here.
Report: 170 mmHg
